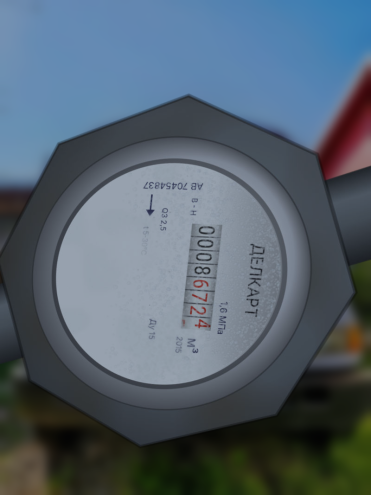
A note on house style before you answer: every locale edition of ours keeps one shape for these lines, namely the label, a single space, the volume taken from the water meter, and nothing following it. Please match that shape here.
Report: 8.6724 m³
